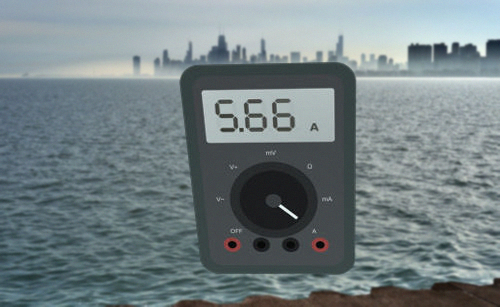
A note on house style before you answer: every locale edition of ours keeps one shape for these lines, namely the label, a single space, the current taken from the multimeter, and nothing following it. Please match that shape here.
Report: 5.66 A
